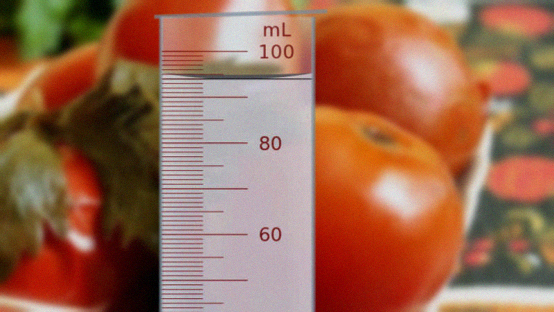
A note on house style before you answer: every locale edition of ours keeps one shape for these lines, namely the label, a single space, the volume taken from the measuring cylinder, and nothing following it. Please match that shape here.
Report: 94 mL
